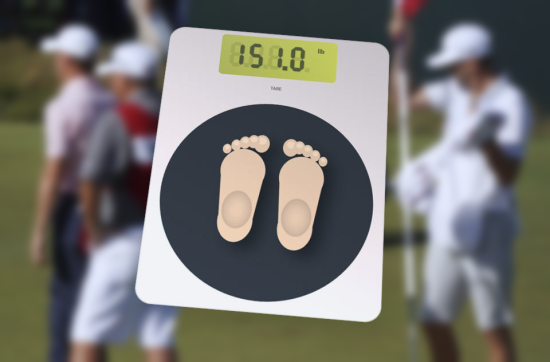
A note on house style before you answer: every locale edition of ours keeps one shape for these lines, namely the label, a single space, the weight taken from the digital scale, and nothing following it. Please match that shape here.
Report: 151.0 lb
